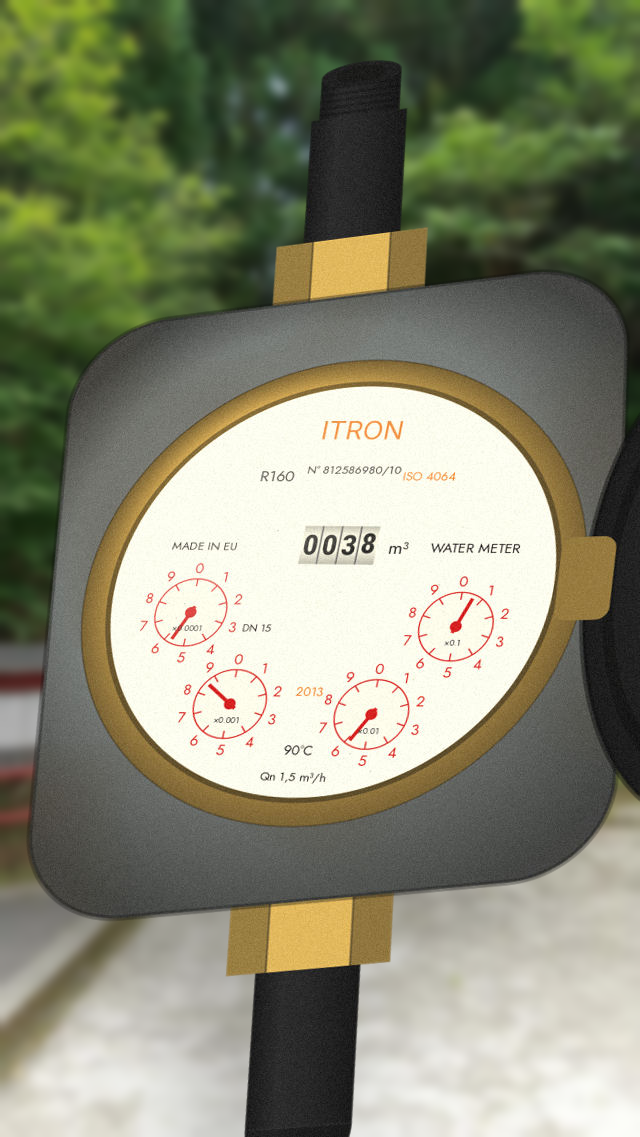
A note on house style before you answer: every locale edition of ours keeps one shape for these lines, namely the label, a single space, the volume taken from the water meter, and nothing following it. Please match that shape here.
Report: 38.0585 m³
